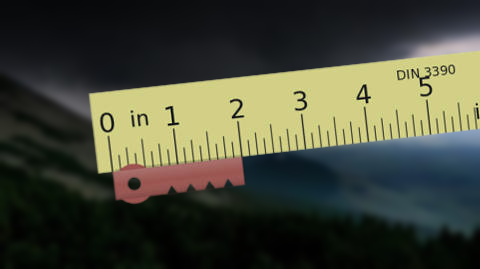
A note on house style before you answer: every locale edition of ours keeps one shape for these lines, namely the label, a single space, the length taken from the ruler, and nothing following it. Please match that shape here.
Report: 2 in
